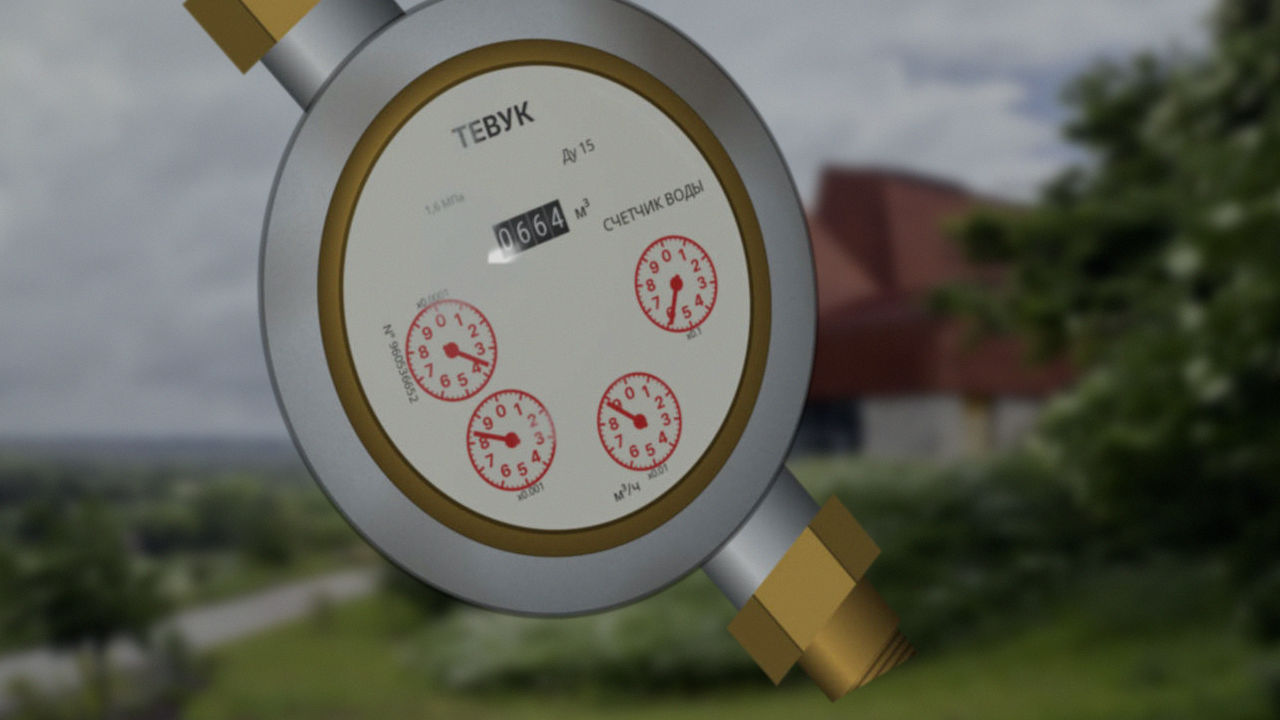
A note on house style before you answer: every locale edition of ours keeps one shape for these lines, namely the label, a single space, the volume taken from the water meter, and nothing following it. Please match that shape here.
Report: 664.5883 m³
